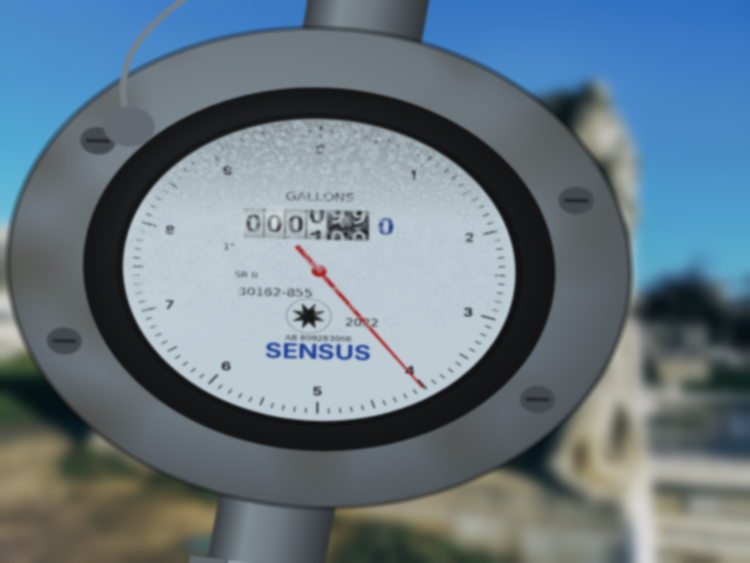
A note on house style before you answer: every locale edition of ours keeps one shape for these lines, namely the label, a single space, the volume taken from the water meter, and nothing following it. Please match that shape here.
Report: 994.0 gal
